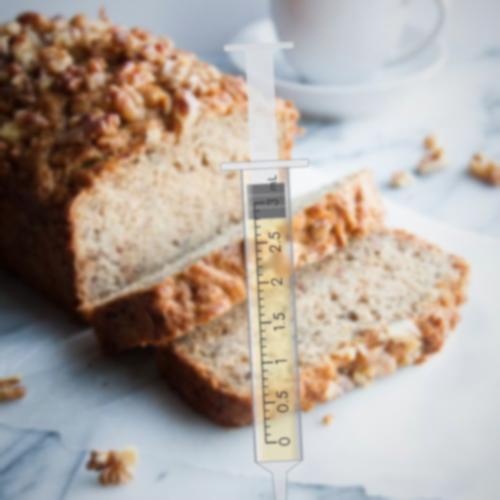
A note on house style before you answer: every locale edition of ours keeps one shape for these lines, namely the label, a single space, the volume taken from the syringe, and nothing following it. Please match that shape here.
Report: 2.8 mL
